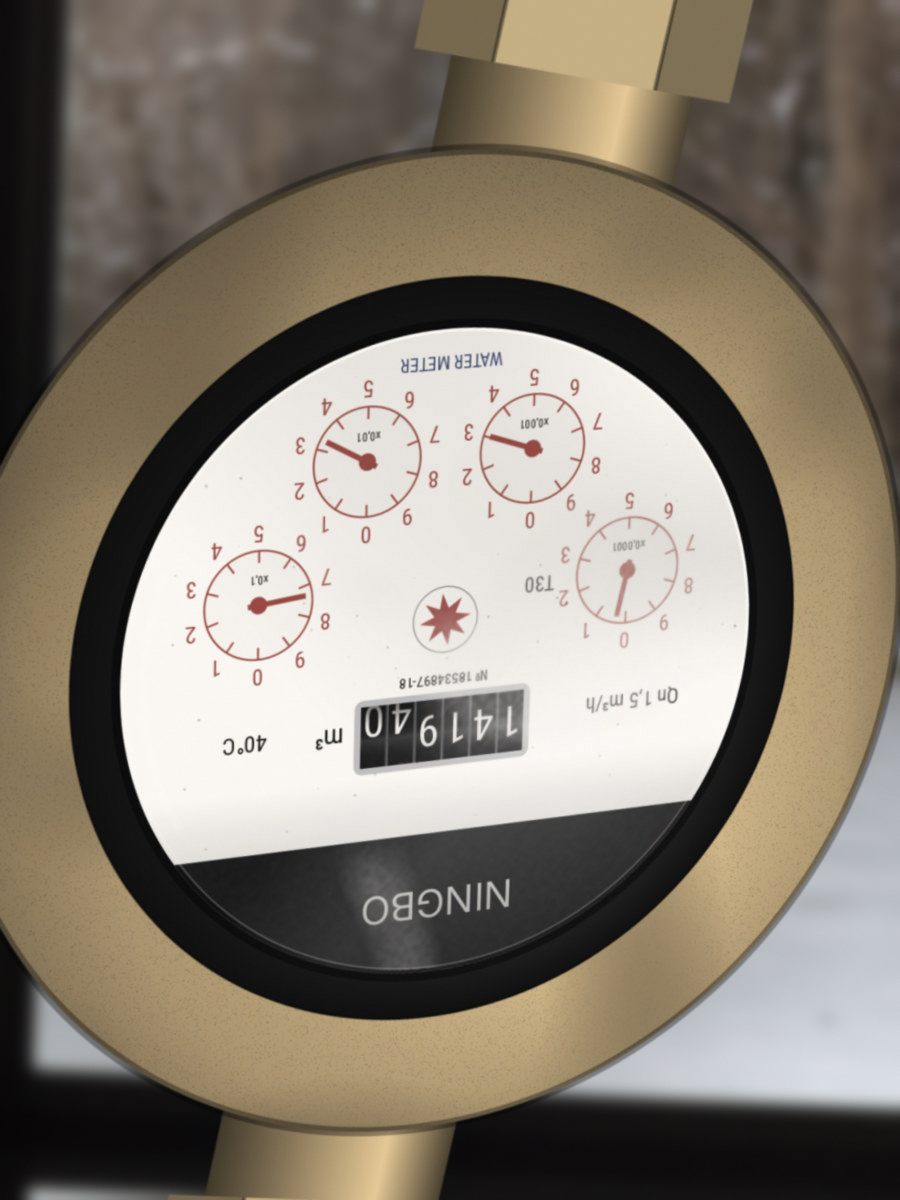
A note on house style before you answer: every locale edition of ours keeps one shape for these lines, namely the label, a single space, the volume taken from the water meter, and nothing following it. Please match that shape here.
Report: 141939.7330 m³
